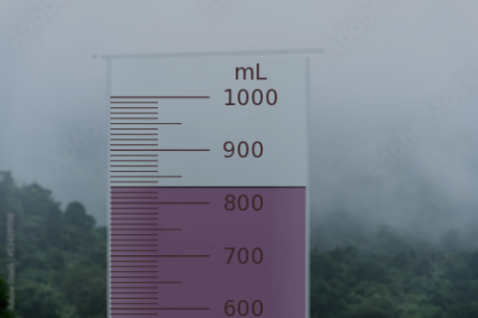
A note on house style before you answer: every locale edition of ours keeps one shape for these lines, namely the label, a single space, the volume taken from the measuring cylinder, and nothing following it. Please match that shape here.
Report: 830 mL
